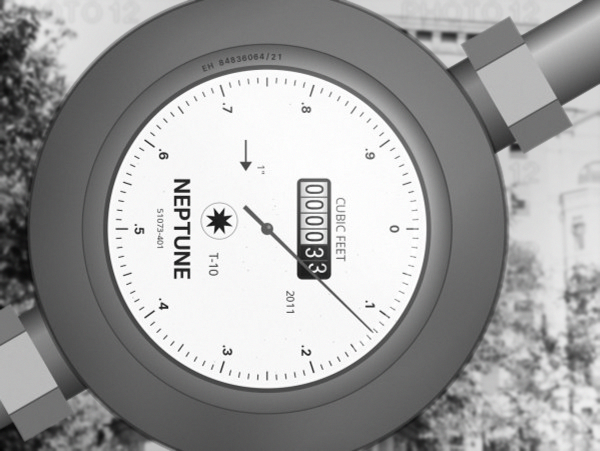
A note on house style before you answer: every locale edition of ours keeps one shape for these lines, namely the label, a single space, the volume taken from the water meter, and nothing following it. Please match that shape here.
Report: 33.12 ft³
